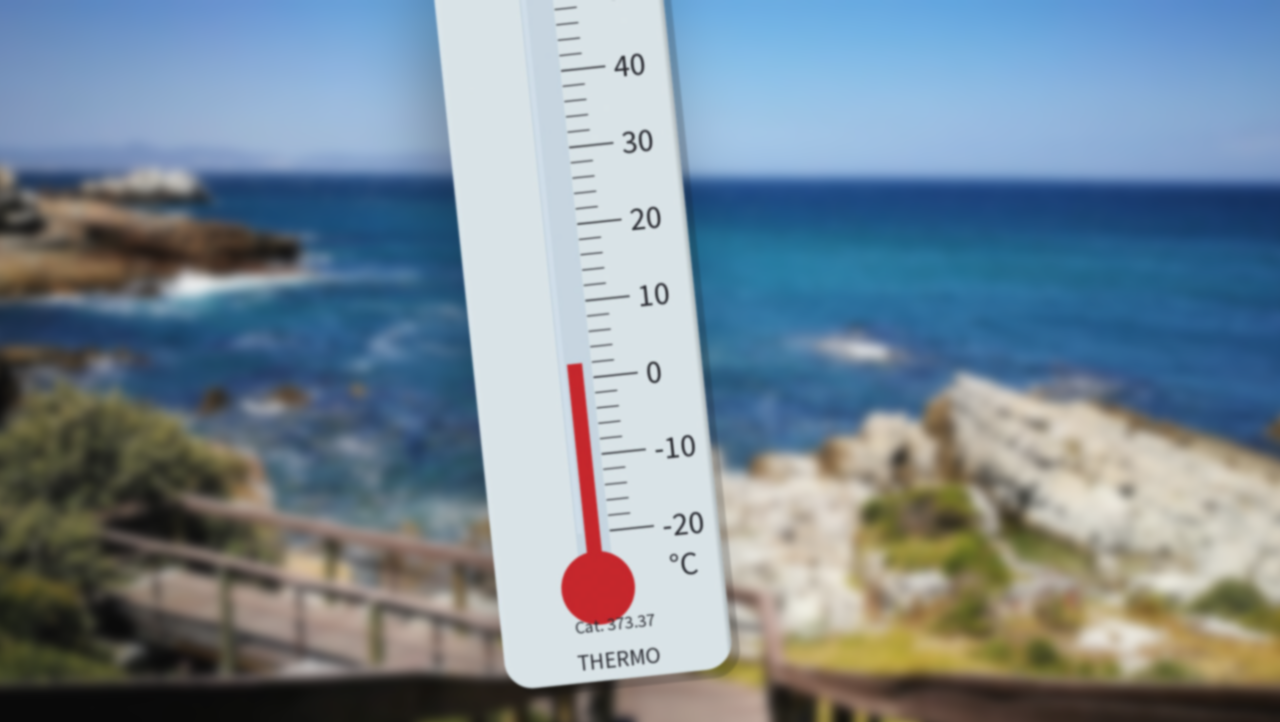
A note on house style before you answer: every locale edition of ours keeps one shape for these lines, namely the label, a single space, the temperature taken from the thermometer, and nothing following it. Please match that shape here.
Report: 2 °C
